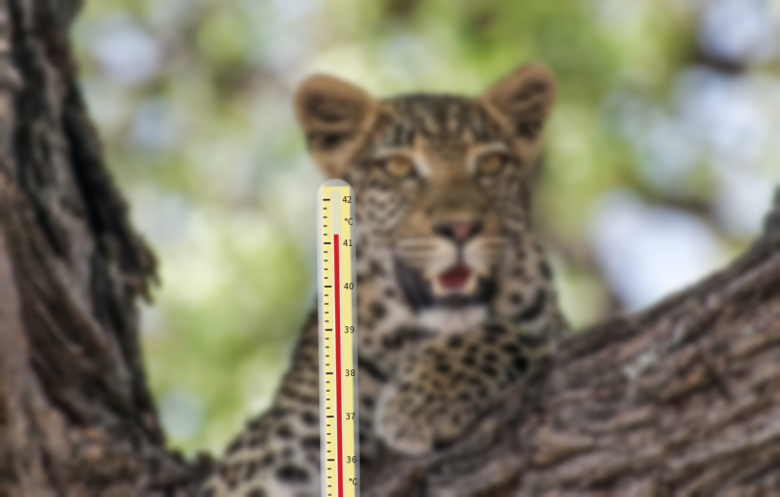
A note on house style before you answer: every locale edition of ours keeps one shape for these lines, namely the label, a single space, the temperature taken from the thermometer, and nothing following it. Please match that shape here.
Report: 41.2 °C
